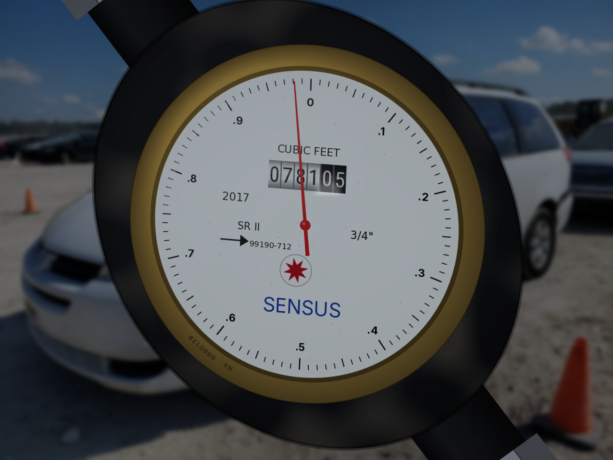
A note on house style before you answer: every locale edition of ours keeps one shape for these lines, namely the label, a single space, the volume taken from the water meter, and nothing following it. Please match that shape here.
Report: 78104.98 ft³
